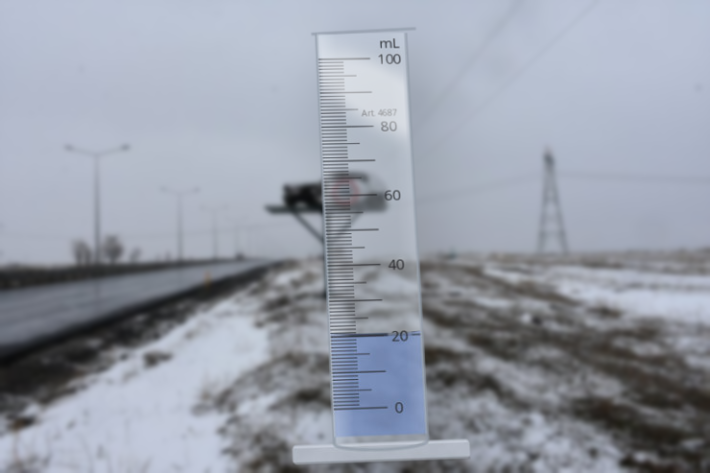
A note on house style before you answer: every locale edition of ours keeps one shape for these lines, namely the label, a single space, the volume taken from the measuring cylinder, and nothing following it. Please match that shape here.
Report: 20 mL
